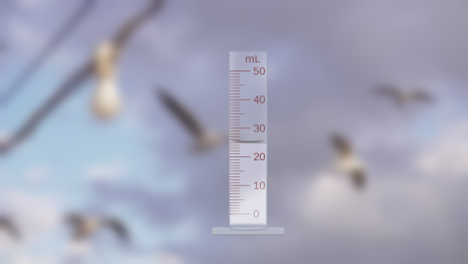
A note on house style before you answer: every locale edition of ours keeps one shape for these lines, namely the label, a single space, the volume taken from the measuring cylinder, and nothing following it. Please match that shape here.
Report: 25 mL
